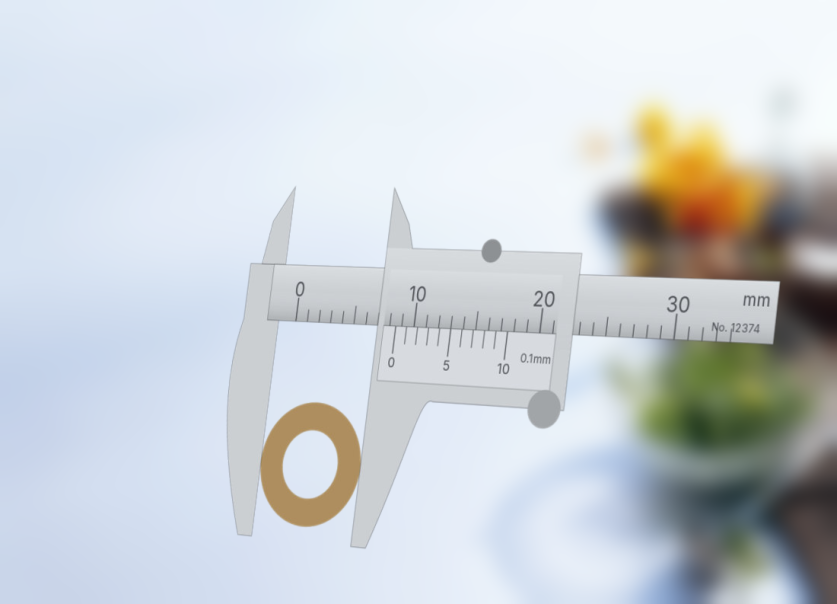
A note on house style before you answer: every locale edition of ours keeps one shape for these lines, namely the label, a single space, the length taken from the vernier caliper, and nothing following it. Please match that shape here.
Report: 8.5 mm
